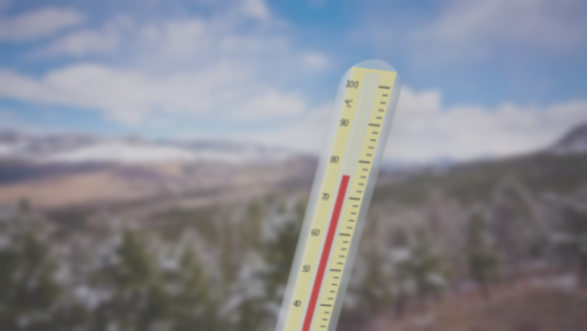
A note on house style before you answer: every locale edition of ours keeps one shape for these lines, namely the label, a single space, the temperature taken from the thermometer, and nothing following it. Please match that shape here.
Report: 76 °C
